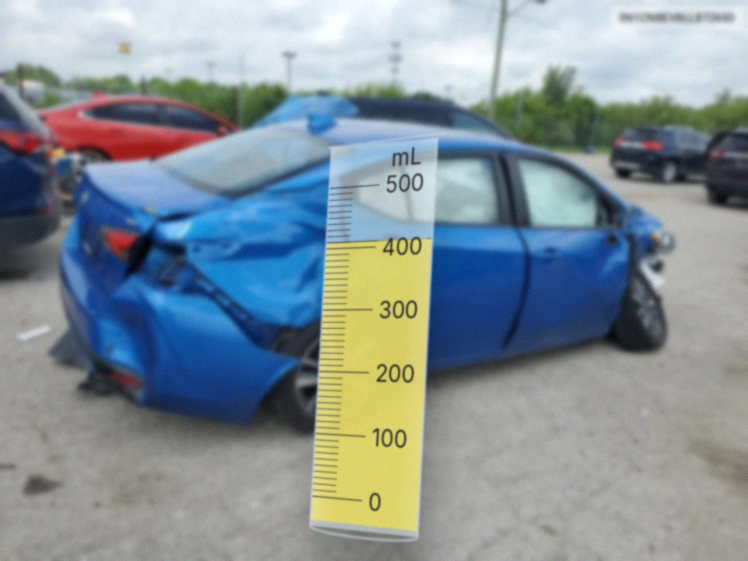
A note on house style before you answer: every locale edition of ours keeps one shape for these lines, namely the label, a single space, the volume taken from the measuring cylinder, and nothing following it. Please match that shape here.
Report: 410 mL
